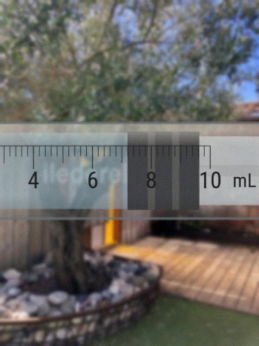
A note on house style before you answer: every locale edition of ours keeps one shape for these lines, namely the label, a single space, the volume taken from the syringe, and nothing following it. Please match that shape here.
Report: 7.2 mL
